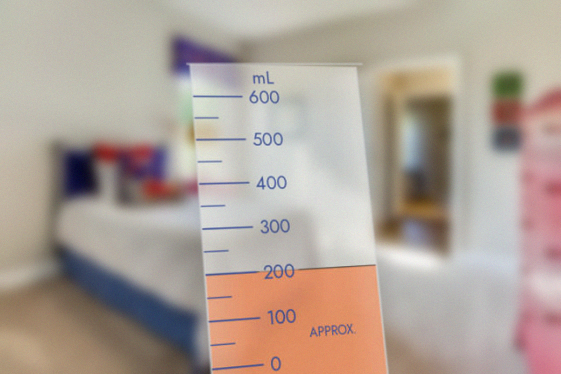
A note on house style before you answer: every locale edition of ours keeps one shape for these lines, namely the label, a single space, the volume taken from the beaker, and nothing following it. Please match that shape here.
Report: 200 mL
